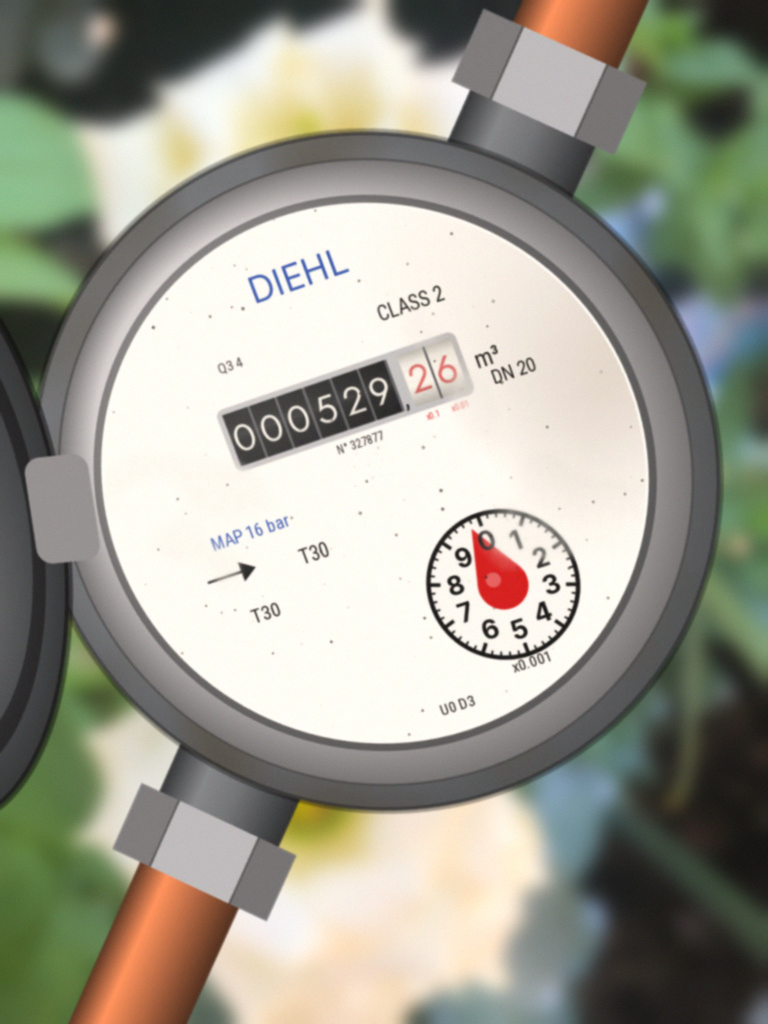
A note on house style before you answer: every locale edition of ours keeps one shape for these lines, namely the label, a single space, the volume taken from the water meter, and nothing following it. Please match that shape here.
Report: 529.259 m³
